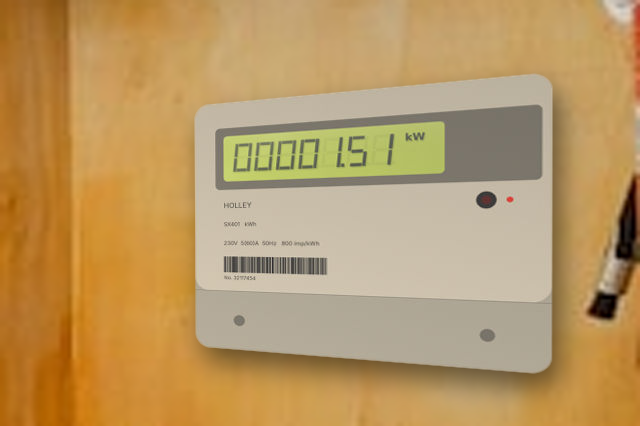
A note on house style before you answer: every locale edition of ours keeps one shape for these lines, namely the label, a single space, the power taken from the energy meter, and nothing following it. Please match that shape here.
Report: 1.51 kW
